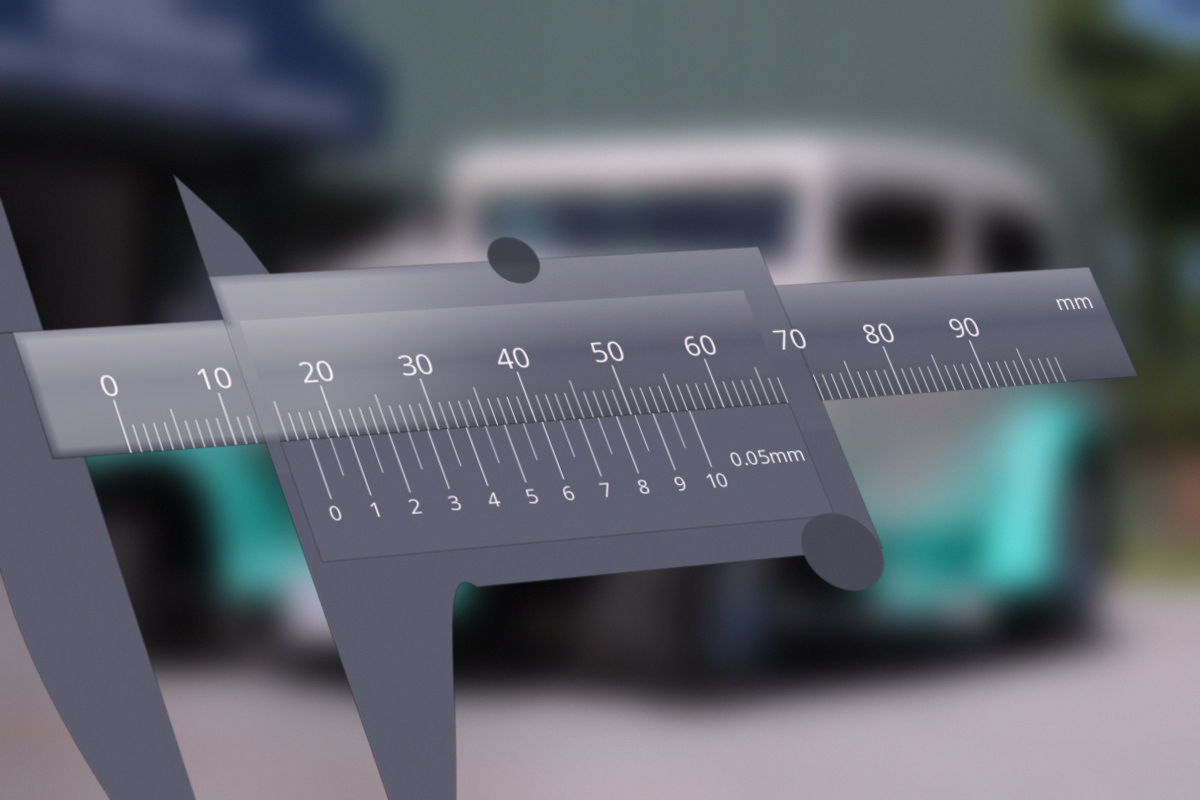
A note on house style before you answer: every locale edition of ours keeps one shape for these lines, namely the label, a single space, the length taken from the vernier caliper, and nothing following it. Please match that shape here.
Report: 17.2 mm
